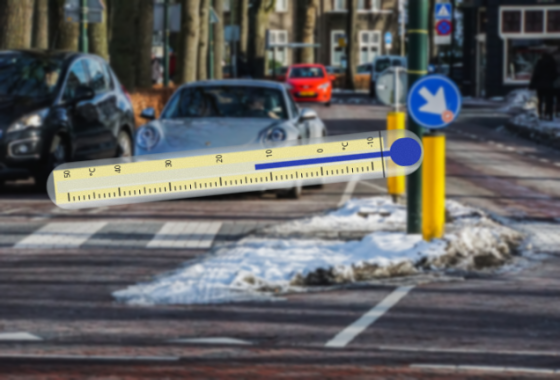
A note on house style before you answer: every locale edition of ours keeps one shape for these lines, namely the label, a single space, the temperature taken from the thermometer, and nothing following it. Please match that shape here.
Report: 13 °C
